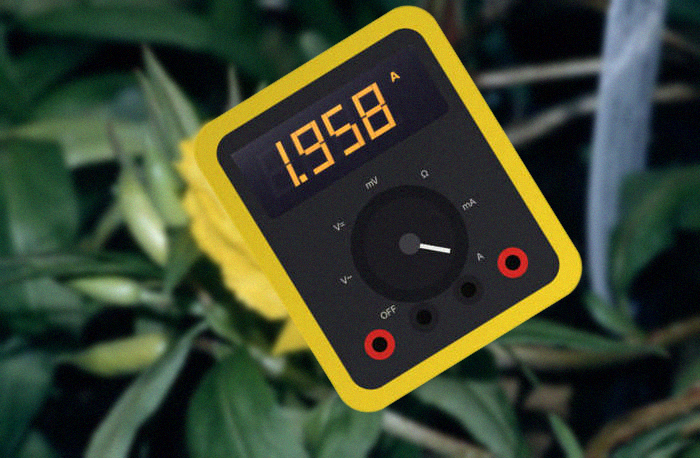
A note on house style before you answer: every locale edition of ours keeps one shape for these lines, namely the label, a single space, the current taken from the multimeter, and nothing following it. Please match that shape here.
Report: 1.958 A
